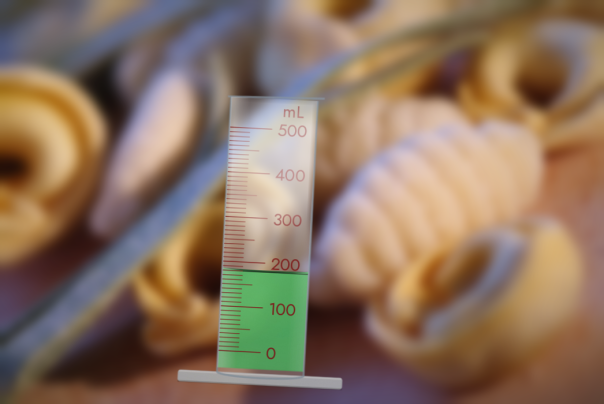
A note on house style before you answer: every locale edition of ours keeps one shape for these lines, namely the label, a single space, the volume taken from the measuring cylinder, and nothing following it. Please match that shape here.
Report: 180 mL
